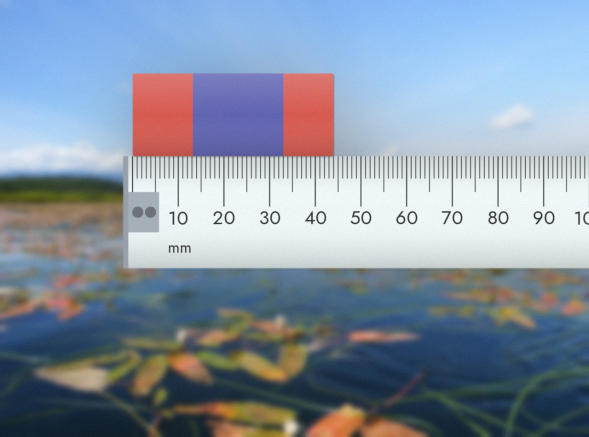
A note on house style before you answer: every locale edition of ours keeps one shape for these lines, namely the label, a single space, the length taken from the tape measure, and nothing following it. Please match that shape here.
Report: 44 mm
